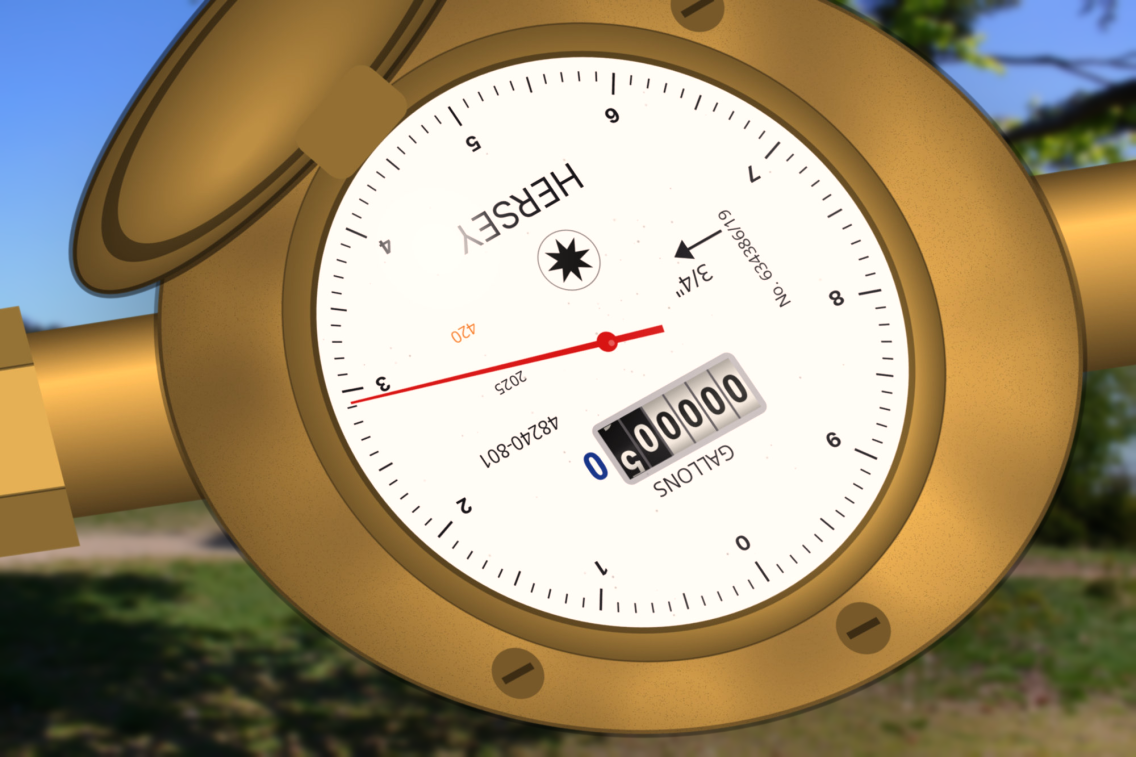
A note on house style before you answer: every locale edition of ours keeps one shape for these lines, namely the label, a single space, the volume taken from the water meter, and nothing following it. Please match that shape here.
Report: 52.9 gal
